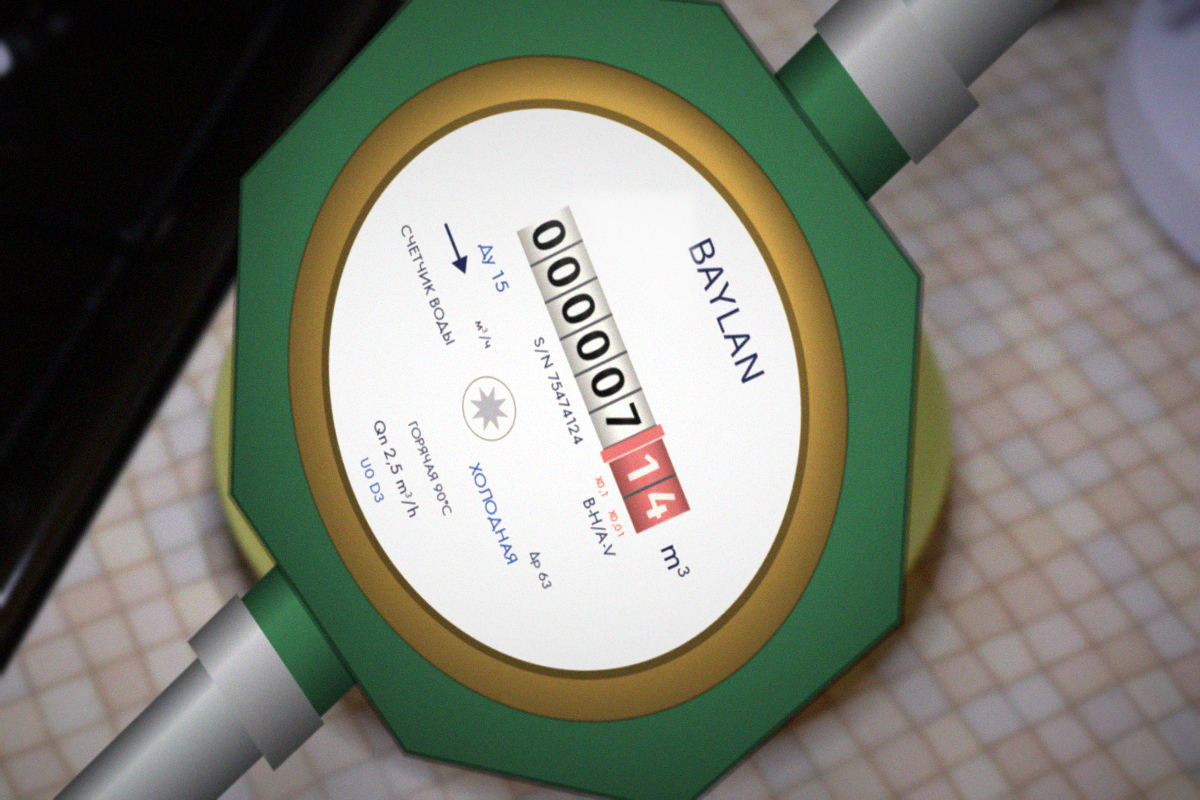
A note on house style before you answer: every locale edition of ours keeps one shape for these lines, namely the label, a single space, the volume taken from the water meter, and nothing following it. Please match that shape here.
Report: 7.14 m³
